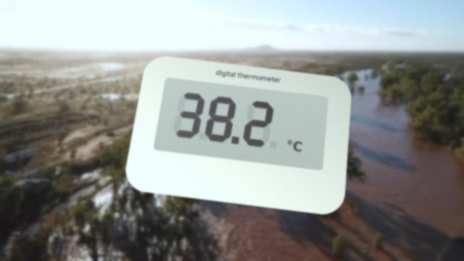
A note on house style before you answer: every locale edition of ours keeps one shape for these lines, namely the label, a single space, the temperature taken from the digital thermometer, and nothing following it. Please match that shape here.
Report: 38.2 °C
